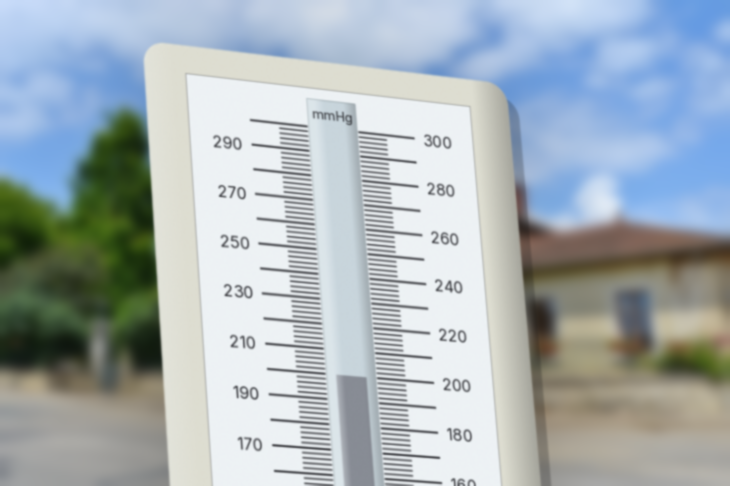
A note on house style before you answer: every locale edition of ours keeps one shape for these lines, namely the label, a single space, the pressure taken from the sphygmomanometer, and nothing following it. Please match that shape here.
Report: 200 mmHg
